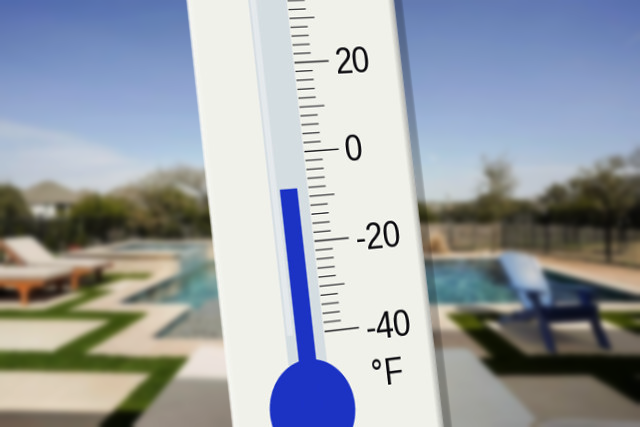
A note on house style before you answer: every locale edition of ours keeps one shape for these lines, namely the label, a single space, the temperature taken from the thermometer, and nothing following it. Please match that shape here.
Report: -8 °F
